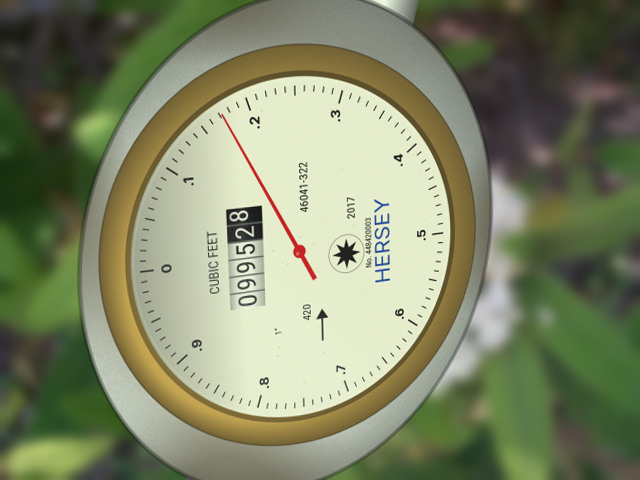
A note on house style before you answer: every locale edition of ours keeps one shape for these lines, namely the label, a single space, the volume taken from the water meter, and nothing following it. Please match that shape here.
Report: 99528.17 ft³
